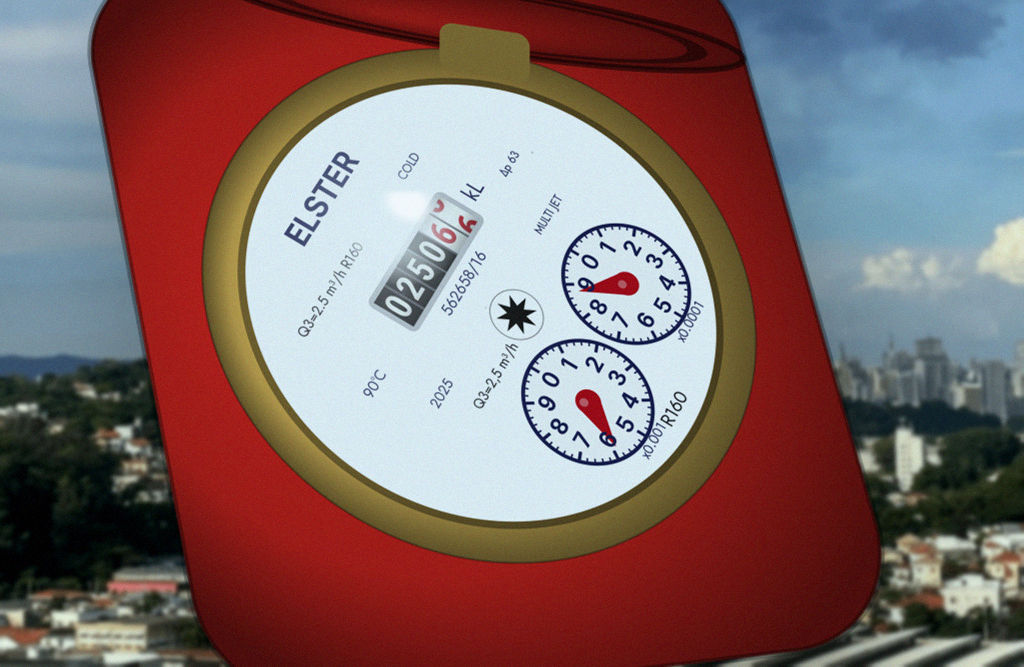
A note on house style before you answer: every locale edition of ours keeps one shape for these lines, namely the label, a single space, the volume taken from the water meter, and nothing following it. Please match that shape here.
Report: 250.6558 kL
